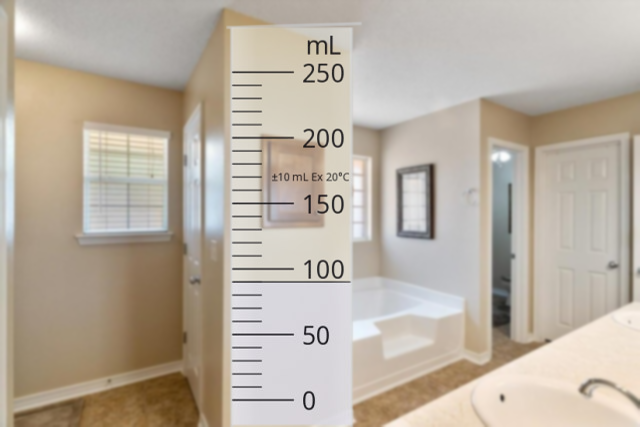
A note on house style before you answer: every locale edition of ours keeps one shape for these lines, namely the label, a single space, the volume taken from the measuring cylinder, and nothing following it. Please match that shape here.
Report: 90 mL
